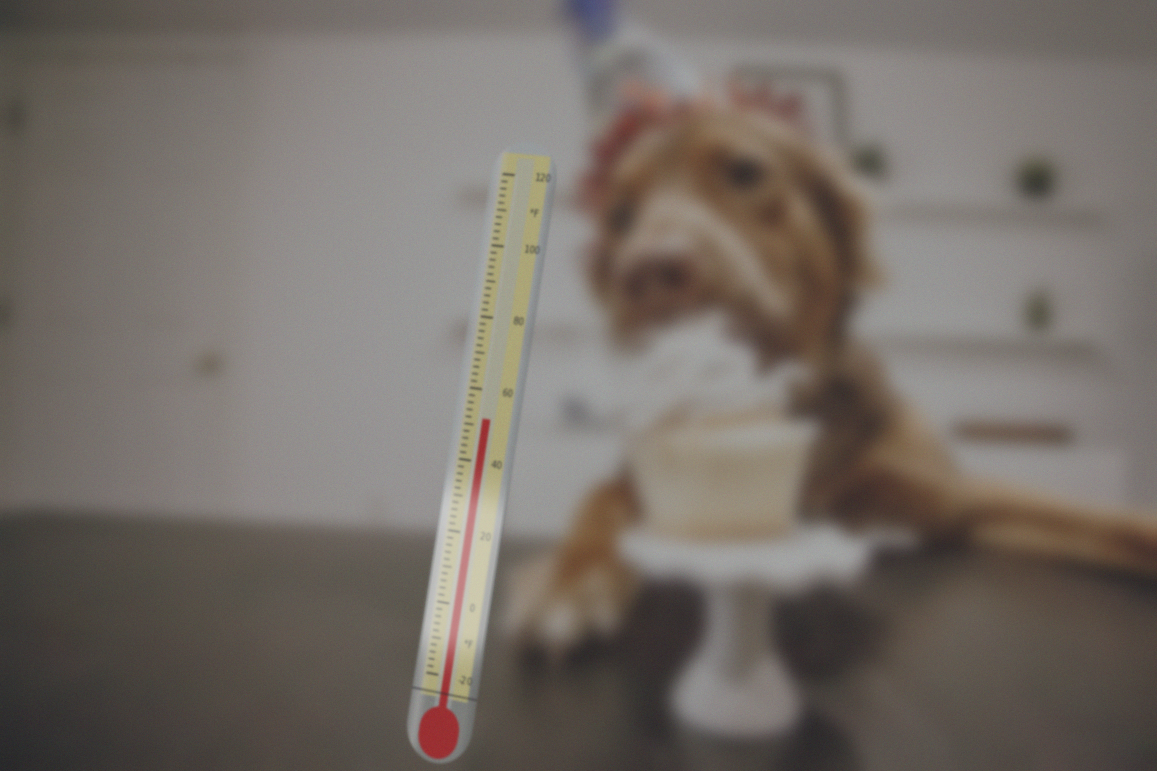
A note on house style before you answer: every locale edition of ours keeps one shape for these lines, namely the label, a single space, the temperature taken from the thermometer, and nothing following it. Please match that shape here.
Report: 52 °F
